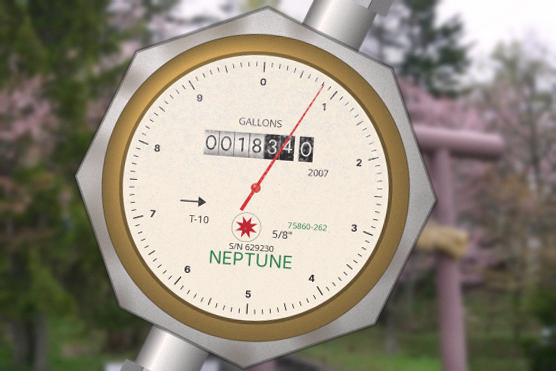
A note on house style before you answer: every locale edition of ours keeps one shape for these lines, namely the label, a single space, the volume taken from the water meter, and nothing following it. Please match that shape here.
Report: 18340.8 gal
